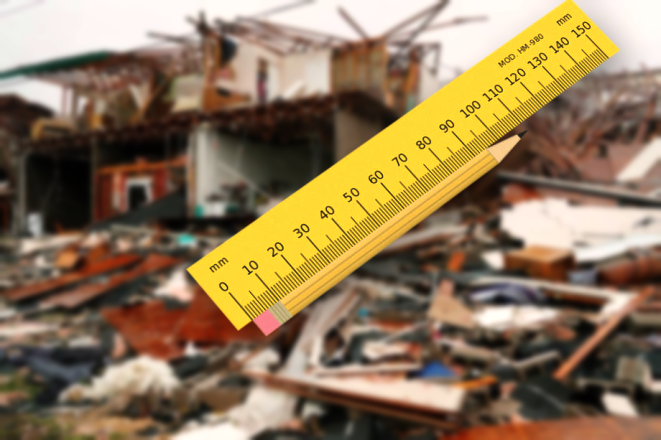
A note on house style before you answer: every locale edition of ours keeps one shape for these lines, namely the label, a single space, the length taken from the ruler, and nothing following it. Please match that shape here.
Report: 110 mm
